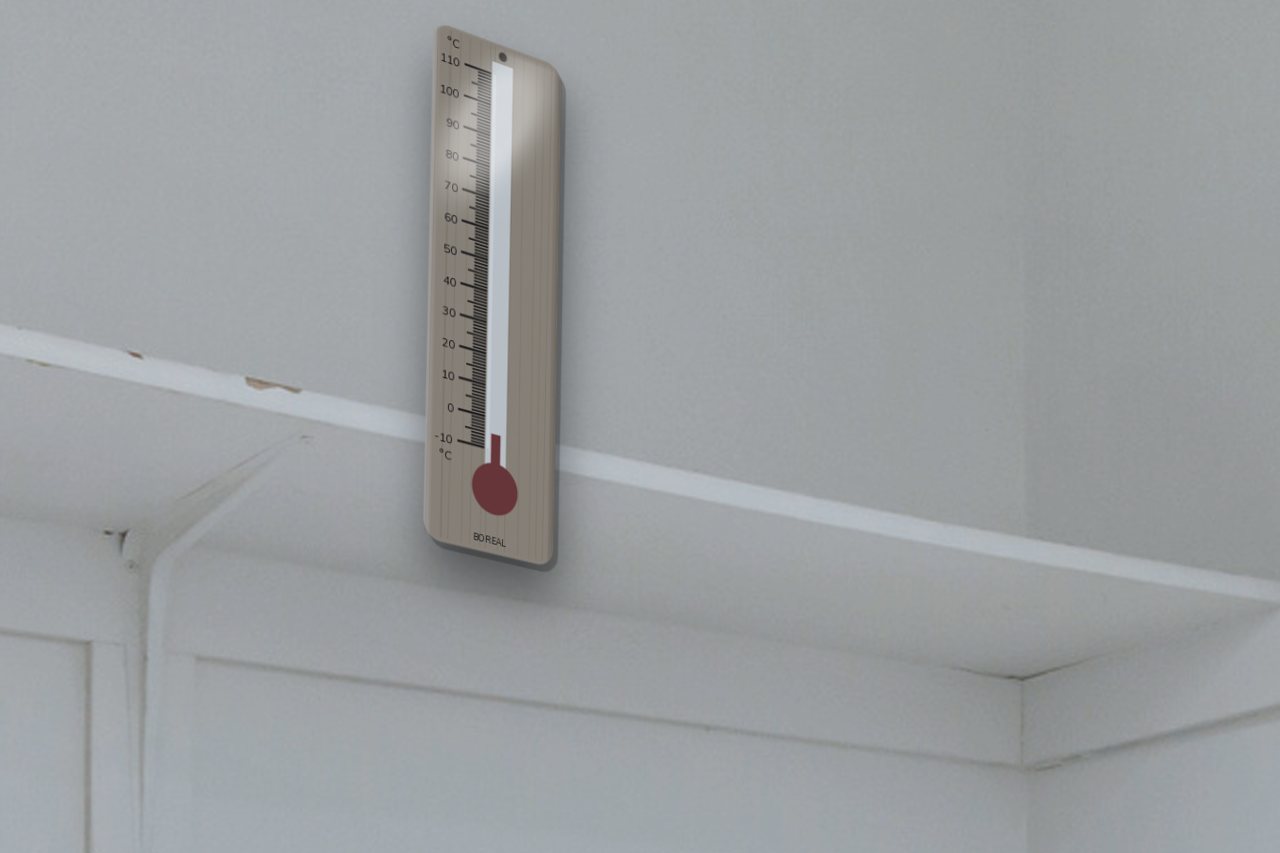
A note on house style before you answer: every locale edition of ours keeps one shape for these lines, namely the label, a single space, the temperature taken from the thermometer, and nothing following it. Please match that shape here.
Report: -5 °C
